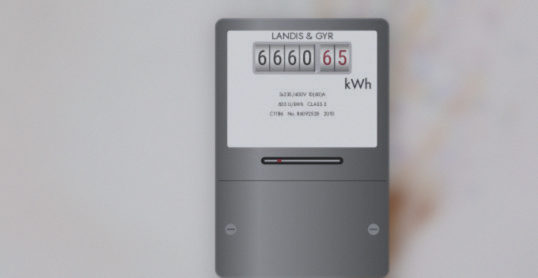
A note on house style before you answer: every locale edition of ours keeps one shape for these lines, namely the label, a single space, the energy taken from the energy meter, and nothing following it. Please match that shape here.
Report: 6660.65 kWh
